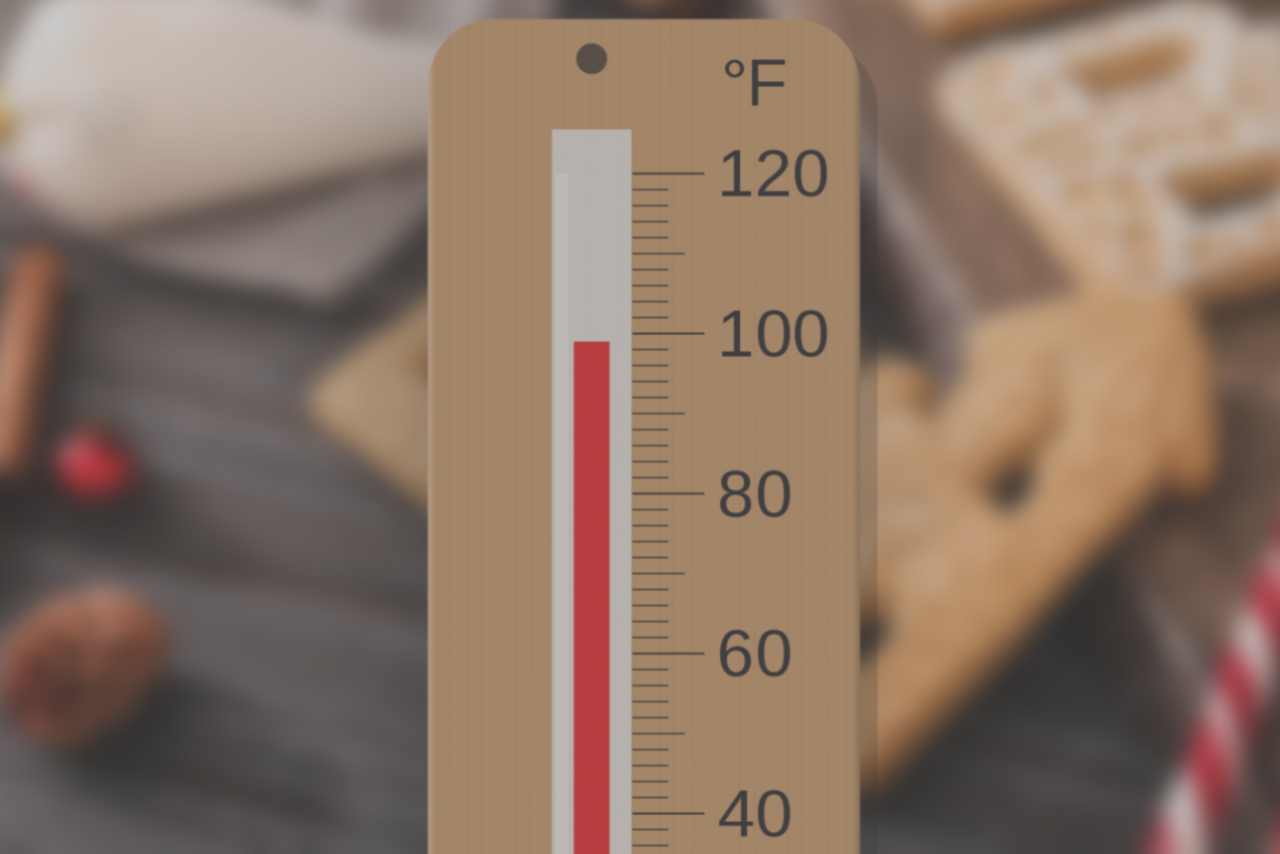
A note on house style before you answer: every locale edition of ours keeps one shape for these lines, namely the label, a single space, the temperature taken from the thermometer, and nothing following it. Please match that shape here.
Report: 99 °F
